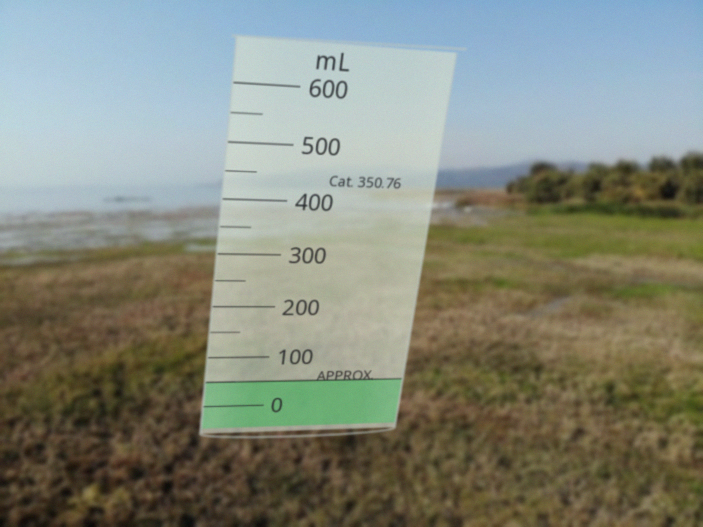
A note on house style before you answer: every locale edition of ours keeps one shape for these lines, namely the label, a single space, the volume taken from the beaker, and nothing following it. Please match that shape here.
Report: 50 mL
